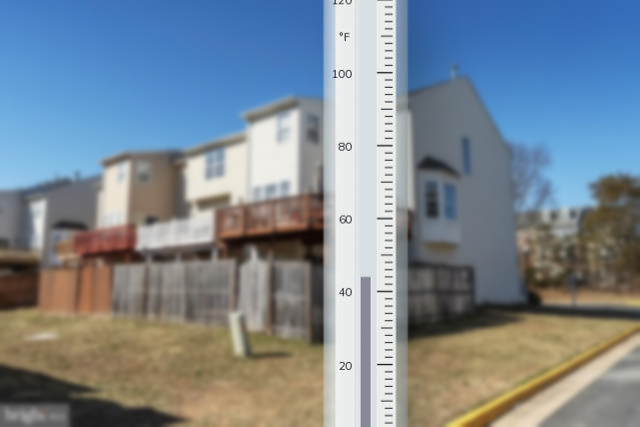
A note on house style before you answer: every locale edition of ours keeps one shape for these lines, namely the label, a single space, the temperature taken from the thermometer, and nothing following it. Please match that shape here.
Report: 44 °F
